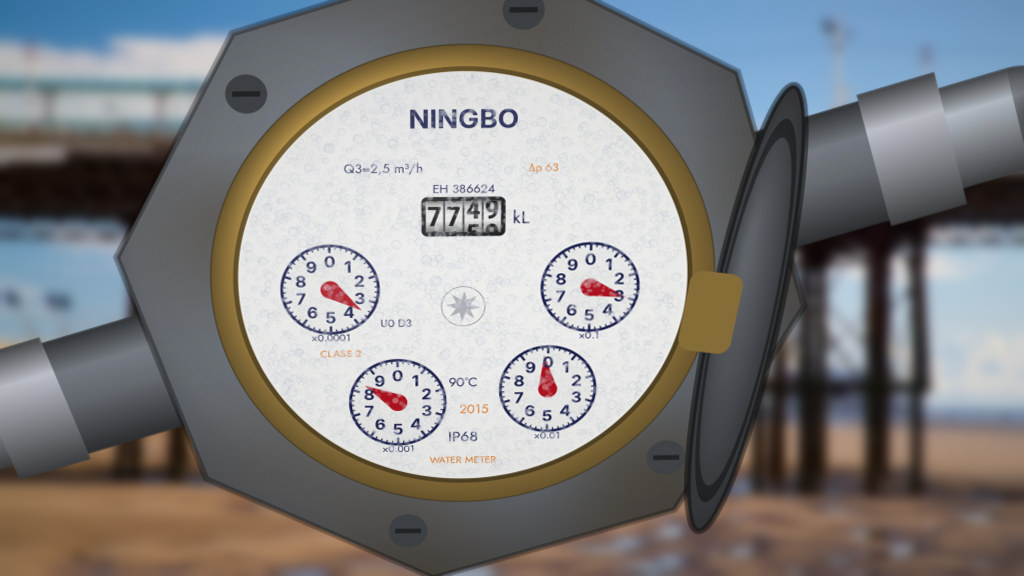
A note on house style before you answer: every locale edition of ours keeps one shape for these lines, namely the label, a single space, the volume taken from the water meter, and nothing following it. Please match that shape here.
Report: 7749.2983 kL
